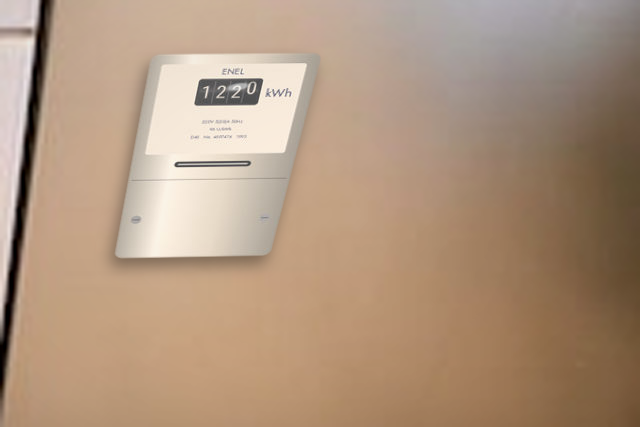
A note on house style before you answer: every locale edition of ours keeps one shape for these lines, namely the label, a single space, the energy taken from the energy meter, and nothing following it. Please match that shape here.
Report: 1220 kWh
